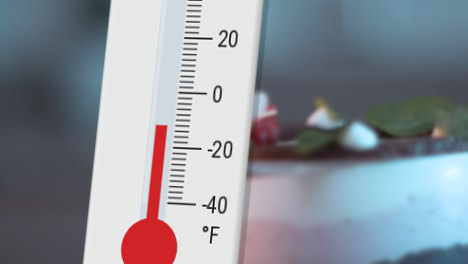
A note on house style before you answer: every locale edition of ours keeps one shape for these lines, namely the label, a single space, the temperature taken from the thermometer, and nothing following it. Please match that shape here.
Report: -12 °F
